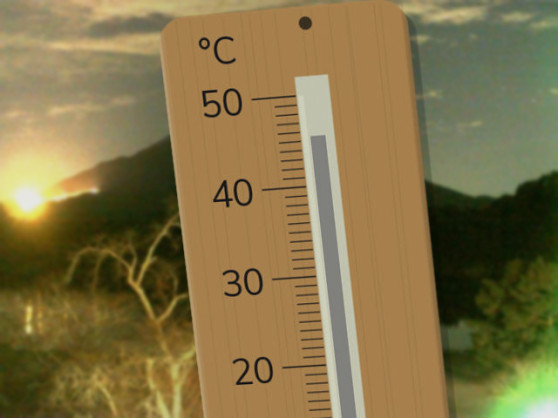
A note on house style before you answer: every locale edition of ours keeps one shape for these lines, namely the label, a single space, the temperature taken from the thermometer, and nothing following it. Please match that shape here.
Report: 45.5 °C
